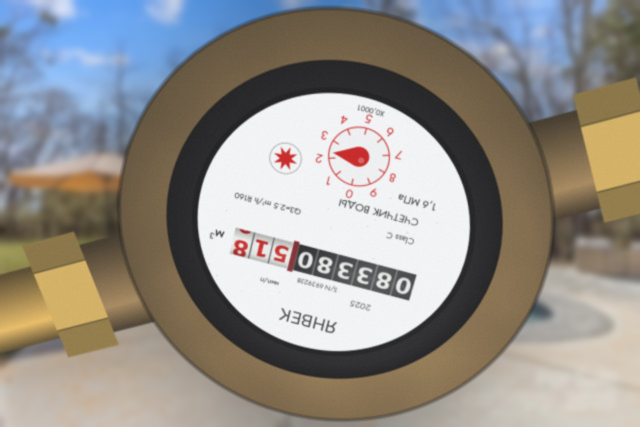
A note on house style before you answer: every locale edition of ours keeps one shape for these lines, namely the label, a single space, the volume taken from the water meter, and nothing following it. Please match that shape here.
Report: 83380.5182 m³
